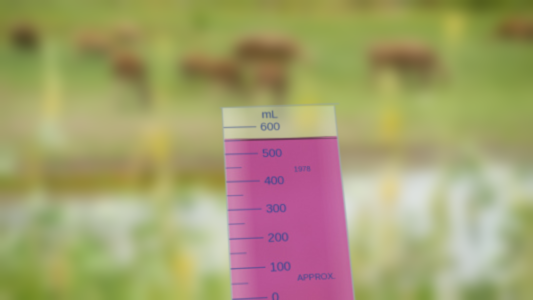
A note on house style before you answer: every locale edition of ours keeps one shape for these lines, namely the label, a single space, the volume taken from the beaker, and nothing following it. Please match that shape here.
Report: 550 mL
